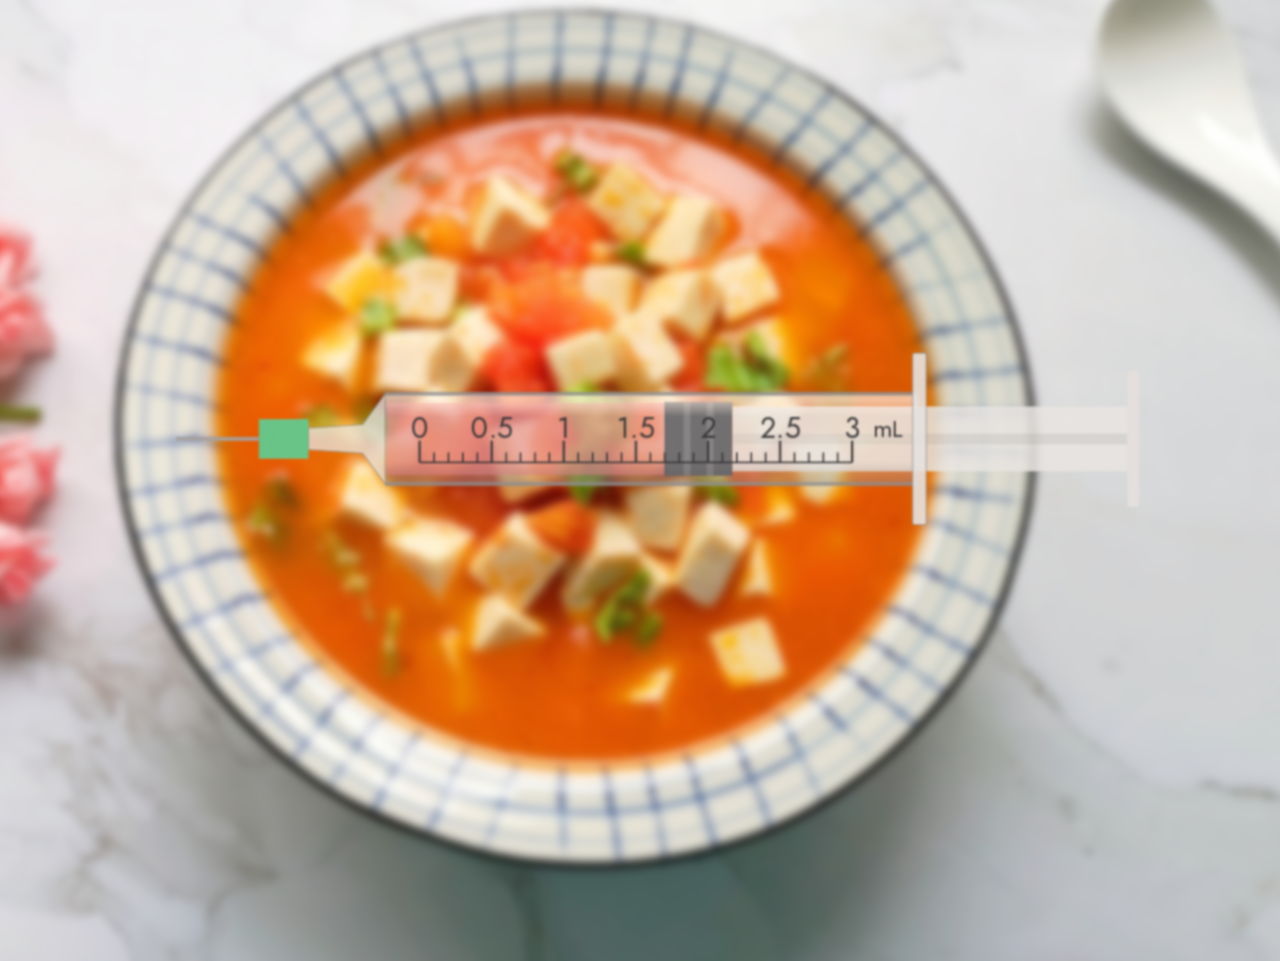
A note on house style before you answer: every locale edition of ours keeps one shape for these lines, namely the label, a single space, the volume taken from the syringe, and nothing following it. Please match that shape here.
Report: 1.7 mL
